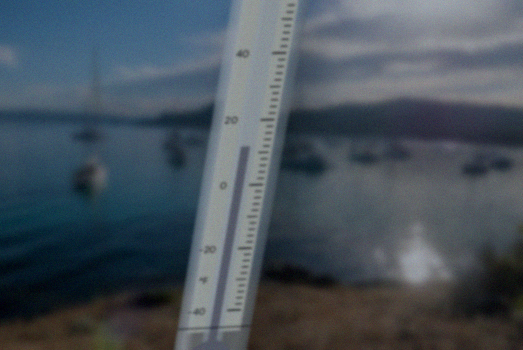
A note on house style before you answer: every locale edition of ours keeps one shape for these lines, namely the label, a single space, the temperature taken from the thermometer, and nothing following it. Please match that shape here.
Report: 12 °F
